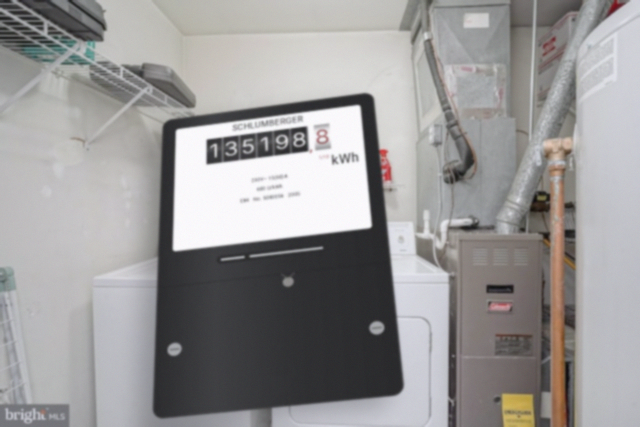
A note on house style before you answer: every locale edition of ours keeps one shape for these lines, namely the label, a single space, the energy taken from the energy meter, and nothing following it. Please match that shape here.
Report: 135198.8 kWh
